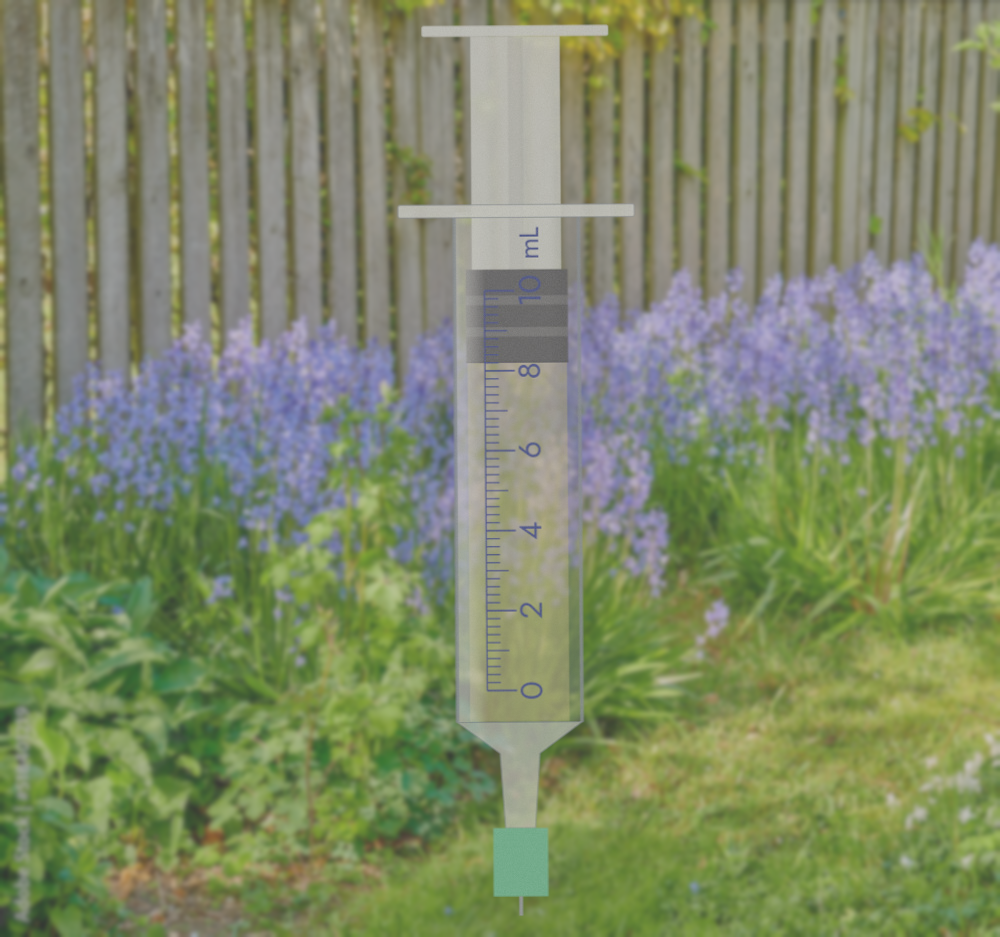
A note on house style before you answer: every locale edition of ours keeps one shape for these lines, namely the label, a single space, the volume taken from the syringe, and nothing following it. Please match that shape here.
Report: 8.2 mL
